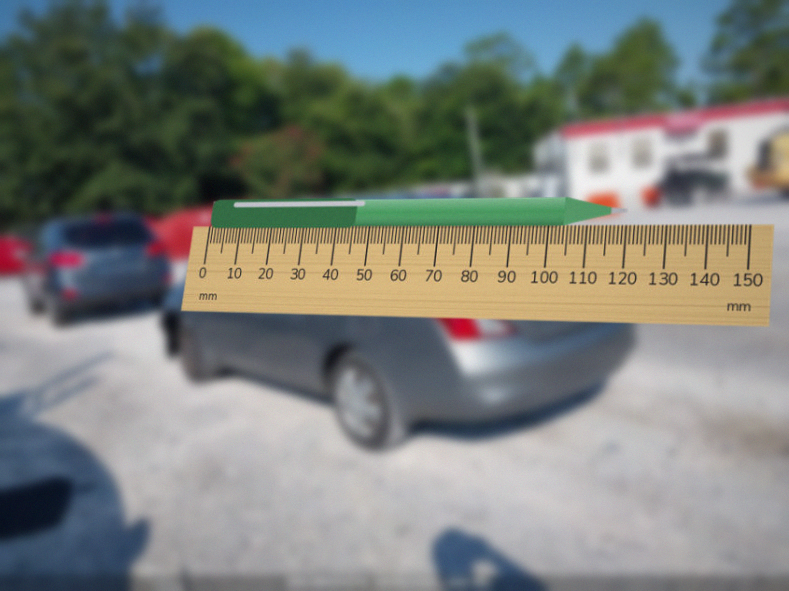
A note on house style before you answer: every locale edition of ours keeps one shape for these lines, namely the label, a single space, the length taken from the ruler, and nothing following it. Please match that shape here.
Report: 120 mm
